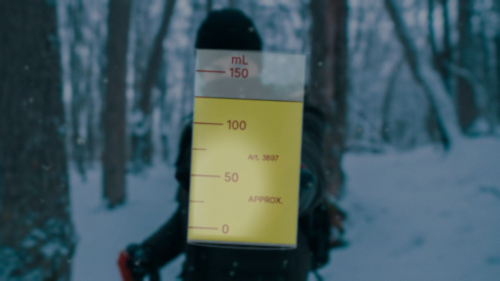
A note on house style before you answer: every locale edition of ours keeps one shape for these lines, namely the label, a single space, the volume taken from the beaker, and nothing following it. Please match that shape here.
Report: 125 mL
